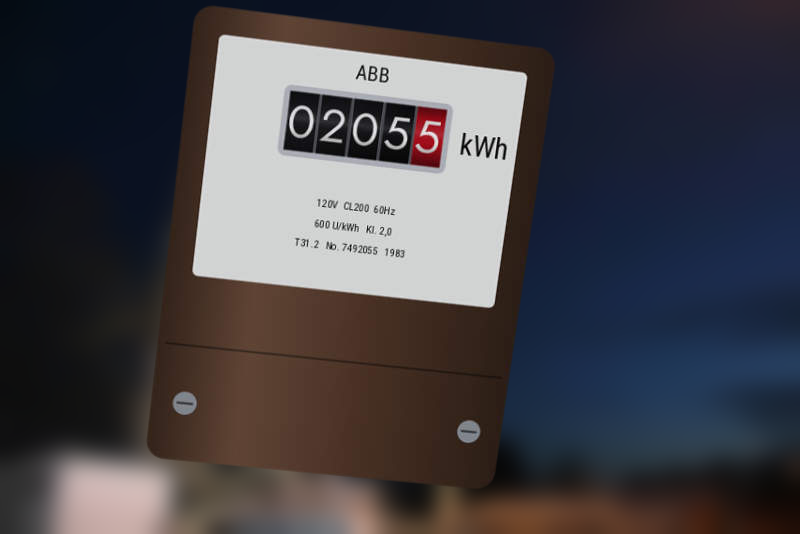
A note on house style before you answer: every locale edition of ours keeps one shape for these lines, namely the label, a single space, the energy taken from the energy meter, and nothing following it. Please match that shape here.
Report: 205.5 kWh
